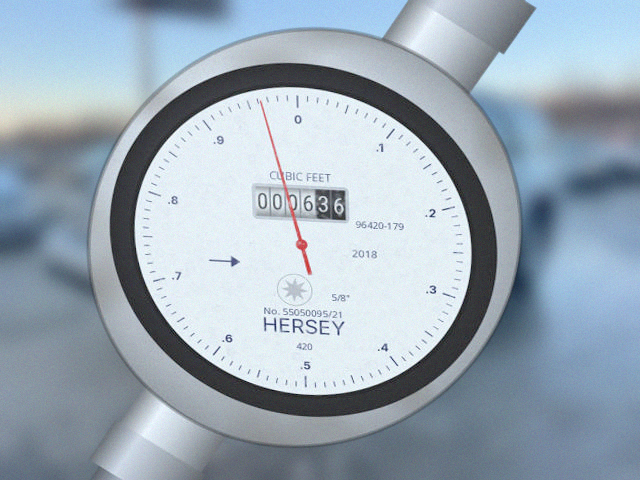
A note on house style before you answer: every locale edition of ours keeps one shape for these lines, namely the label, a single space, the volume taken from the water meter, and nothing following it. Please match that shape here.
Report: 635.96 ft³
